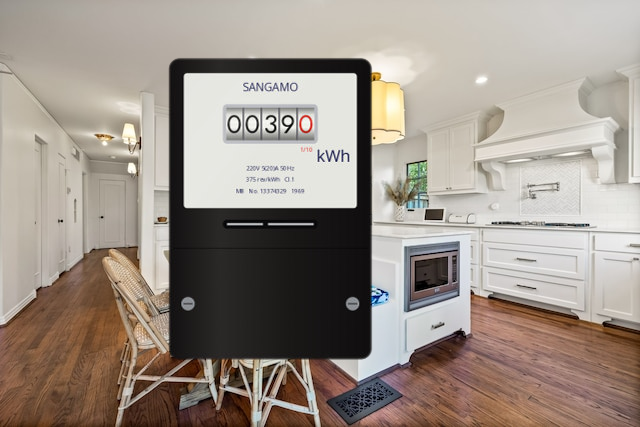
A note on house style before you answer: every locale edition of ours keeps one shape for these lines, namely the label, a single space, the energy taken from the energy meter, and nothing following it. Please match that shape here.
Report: 39.0 kWh
